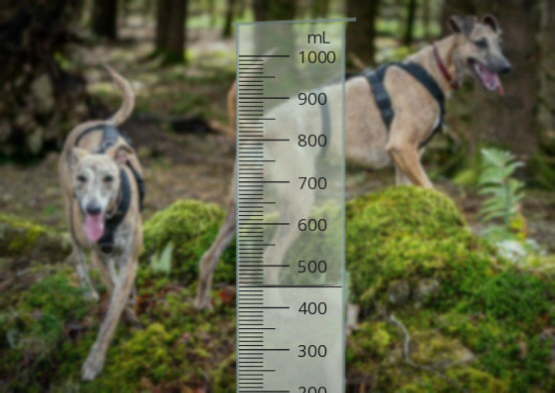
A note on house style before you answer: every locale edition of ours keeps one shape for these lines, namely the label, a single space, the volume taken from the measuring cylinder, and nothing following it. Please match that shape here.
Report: 450 mL
